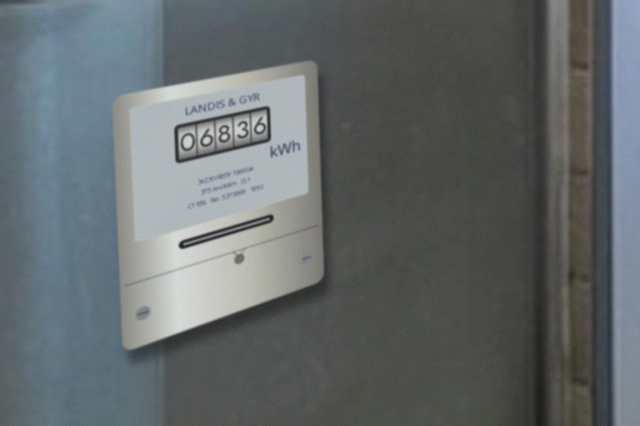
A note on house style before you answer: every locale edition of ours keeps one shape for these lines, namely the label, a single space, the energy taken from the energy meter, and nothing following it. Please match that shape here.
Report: 6836 kWh
